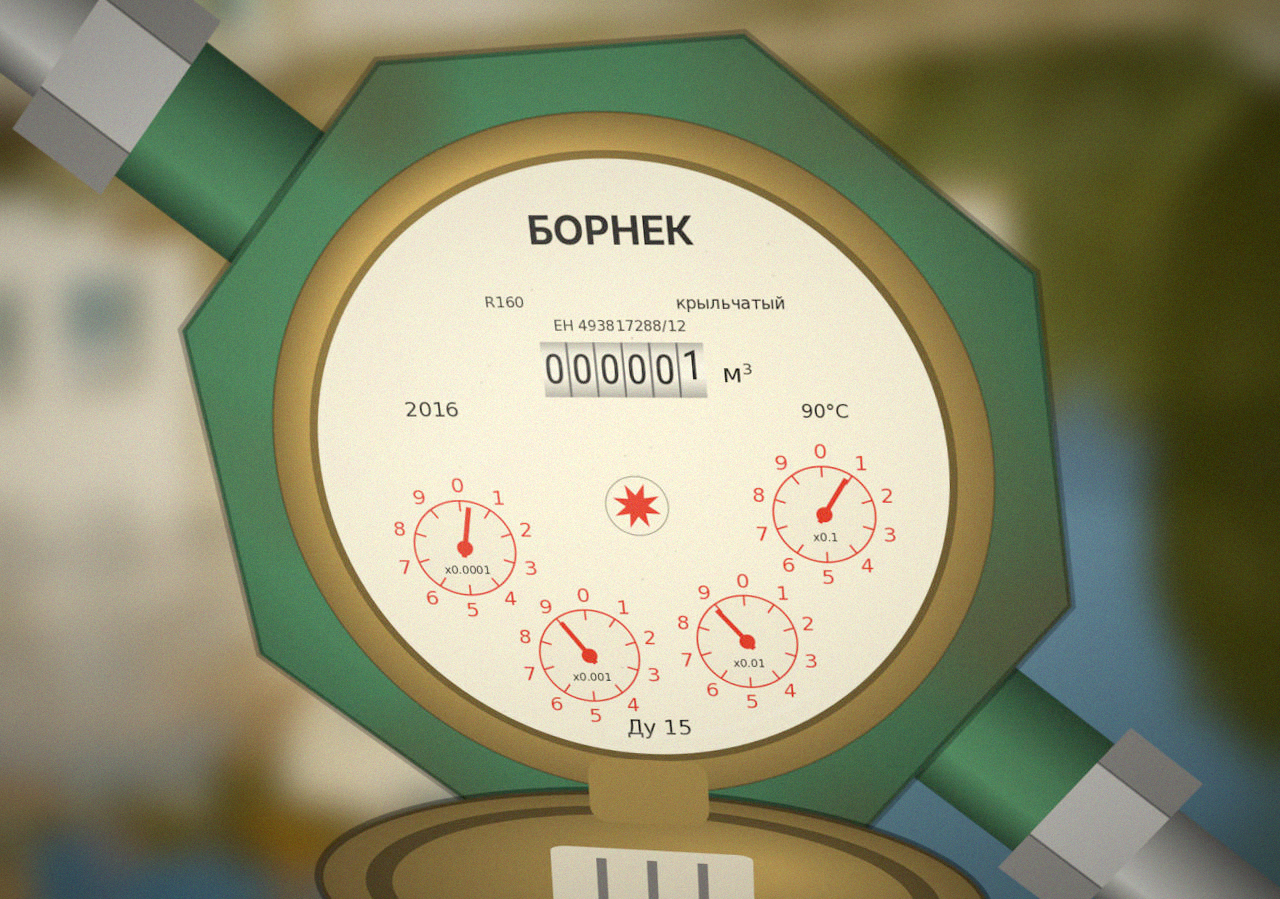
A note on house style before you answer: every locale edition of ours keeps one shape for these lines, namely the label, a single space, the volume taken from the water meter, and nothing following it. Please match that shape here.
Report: 1.0890 m³
